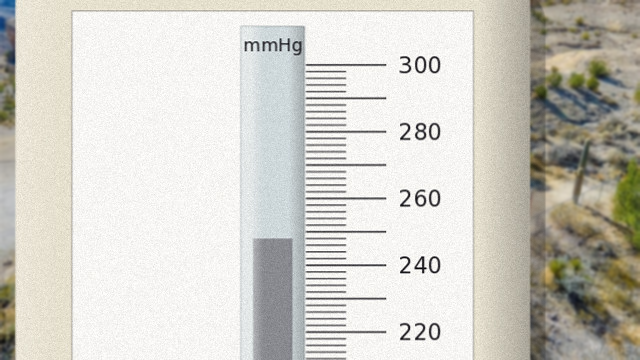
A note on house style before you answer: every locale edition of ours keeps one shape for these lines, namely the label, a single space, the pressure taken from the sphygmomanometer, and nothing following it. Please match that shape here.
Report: 248 mmHg
